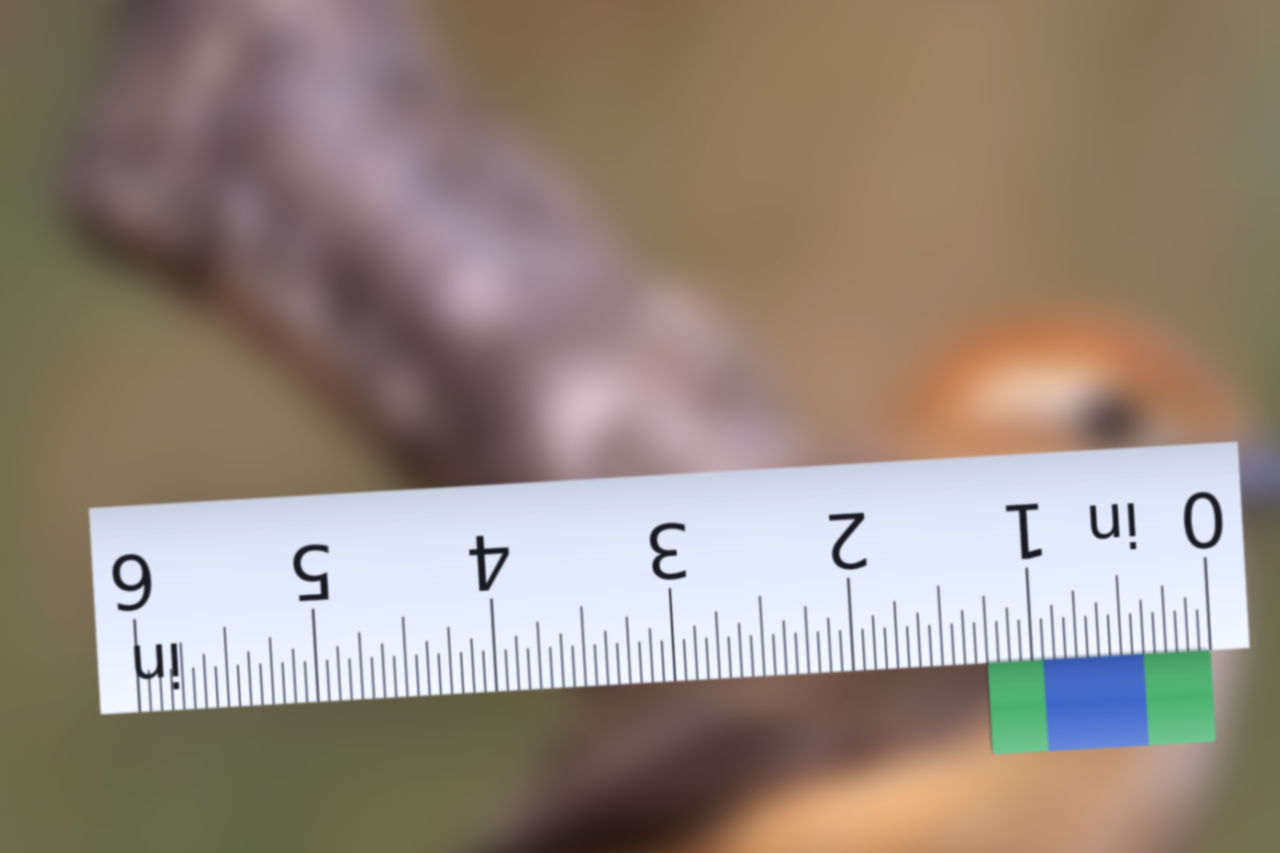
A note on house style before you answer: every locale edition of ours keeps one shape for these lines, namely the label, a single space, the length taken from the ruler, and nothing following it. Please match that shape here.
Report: 1.25 in
